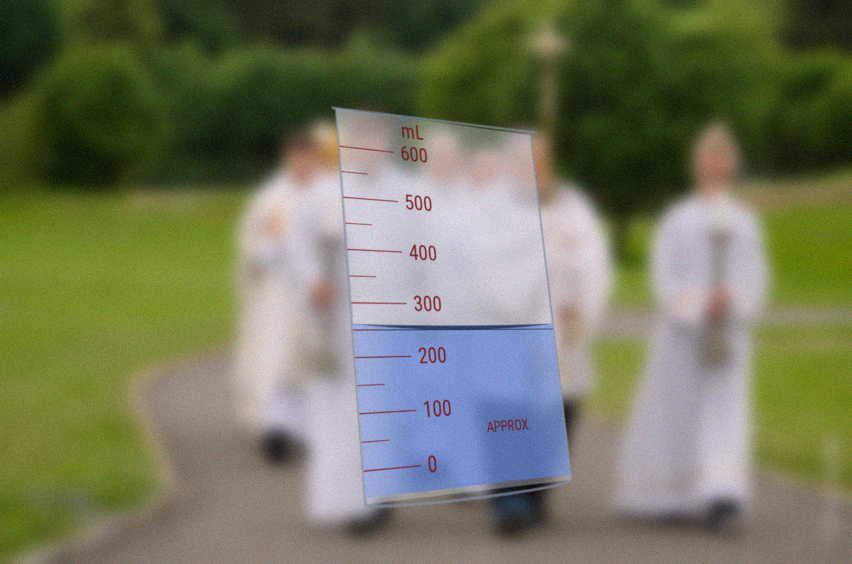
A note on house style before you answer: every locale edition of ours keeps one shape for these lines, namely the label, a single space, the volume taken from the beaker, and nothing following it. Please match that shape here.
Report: 250 mL
